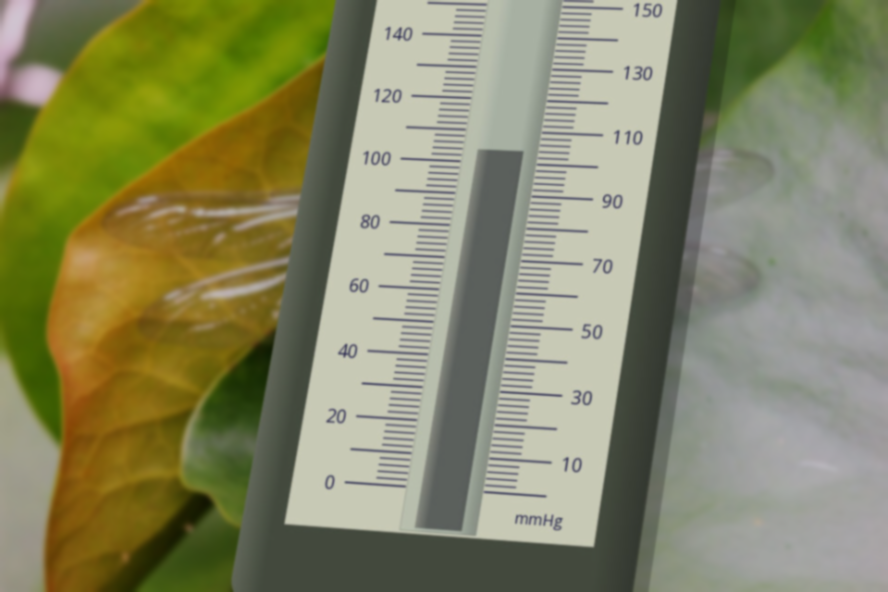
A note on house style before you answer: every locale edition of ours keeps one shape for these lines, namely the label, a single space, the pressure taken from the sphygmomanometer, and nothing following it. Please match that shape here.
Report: 104 mmHg
